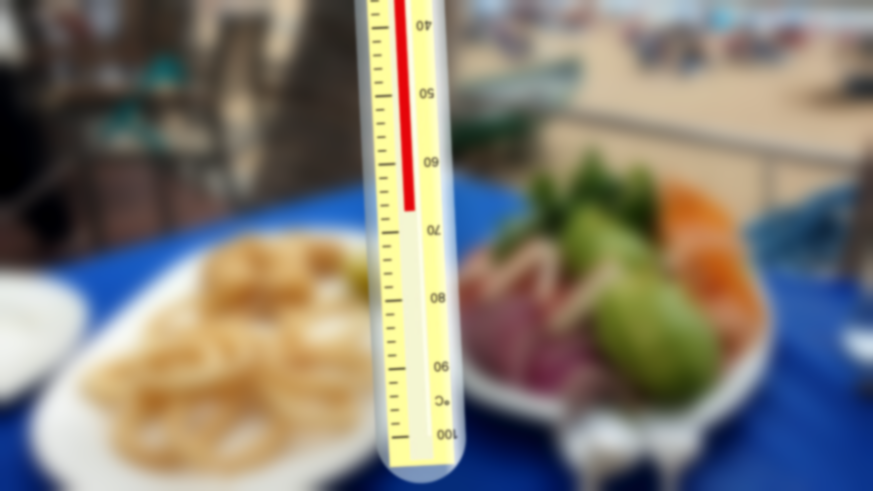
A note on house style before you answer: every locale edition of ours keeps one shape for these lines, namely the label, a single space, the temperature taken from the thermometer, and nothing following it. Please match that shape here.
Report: 67 °C
